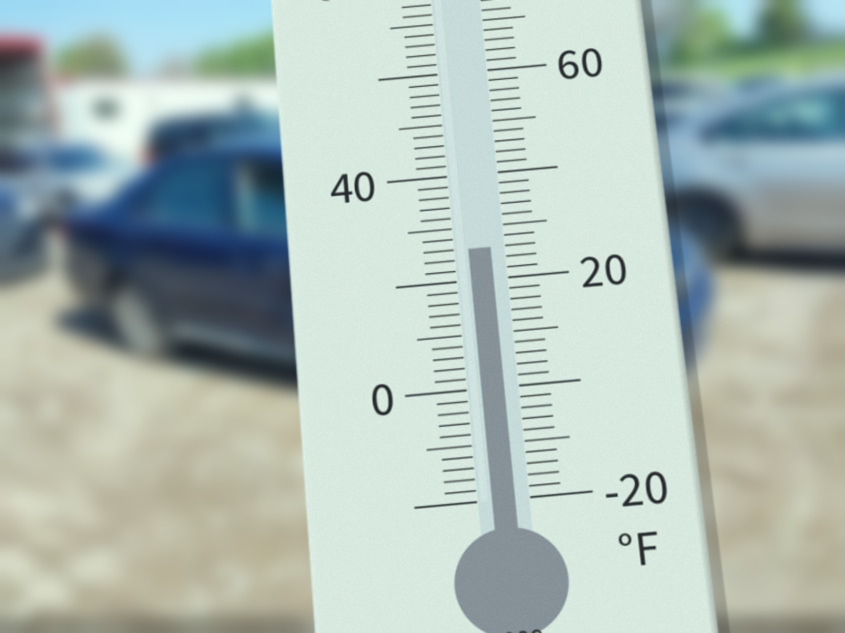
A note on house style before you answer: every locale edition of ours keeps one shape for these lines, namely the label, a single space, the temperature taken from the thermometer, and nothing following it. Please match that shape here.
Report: 26 °F
